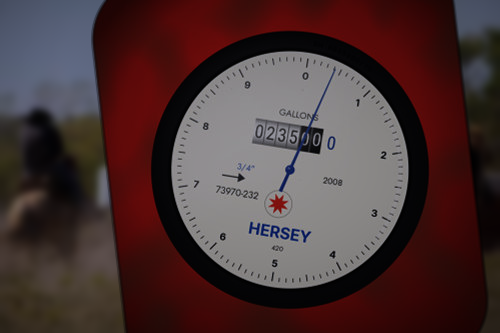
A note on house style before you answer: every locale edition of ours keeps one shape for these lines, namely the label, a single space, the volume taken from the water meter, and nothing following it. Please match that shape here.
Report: 235000.4 gal
